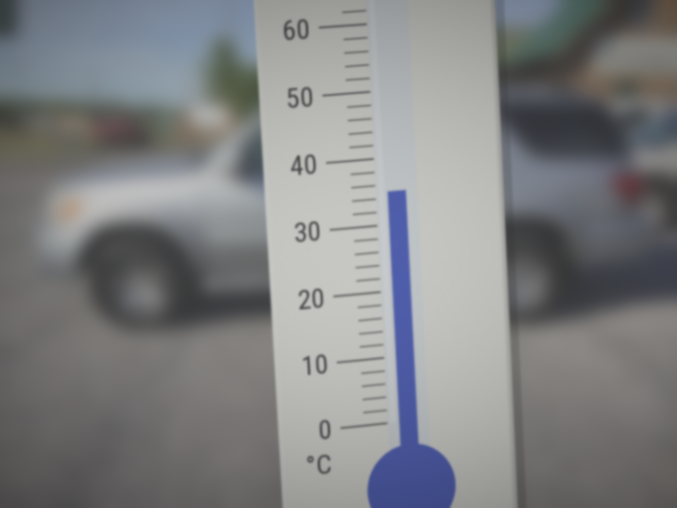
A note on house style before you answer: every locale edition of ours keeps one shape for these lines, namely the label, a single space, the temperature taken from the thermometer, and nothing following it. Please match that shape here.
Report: 35 °C
